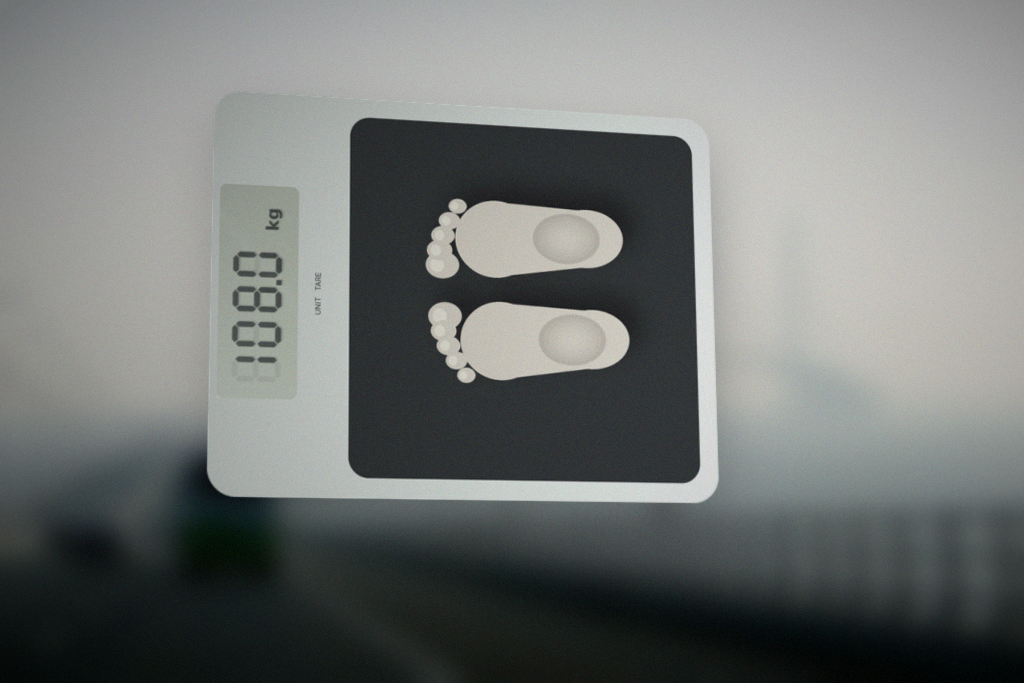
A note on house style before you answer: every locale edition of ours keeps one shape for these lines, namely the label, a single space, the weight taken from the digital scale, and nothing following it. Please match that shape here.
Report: 108.0 kg
